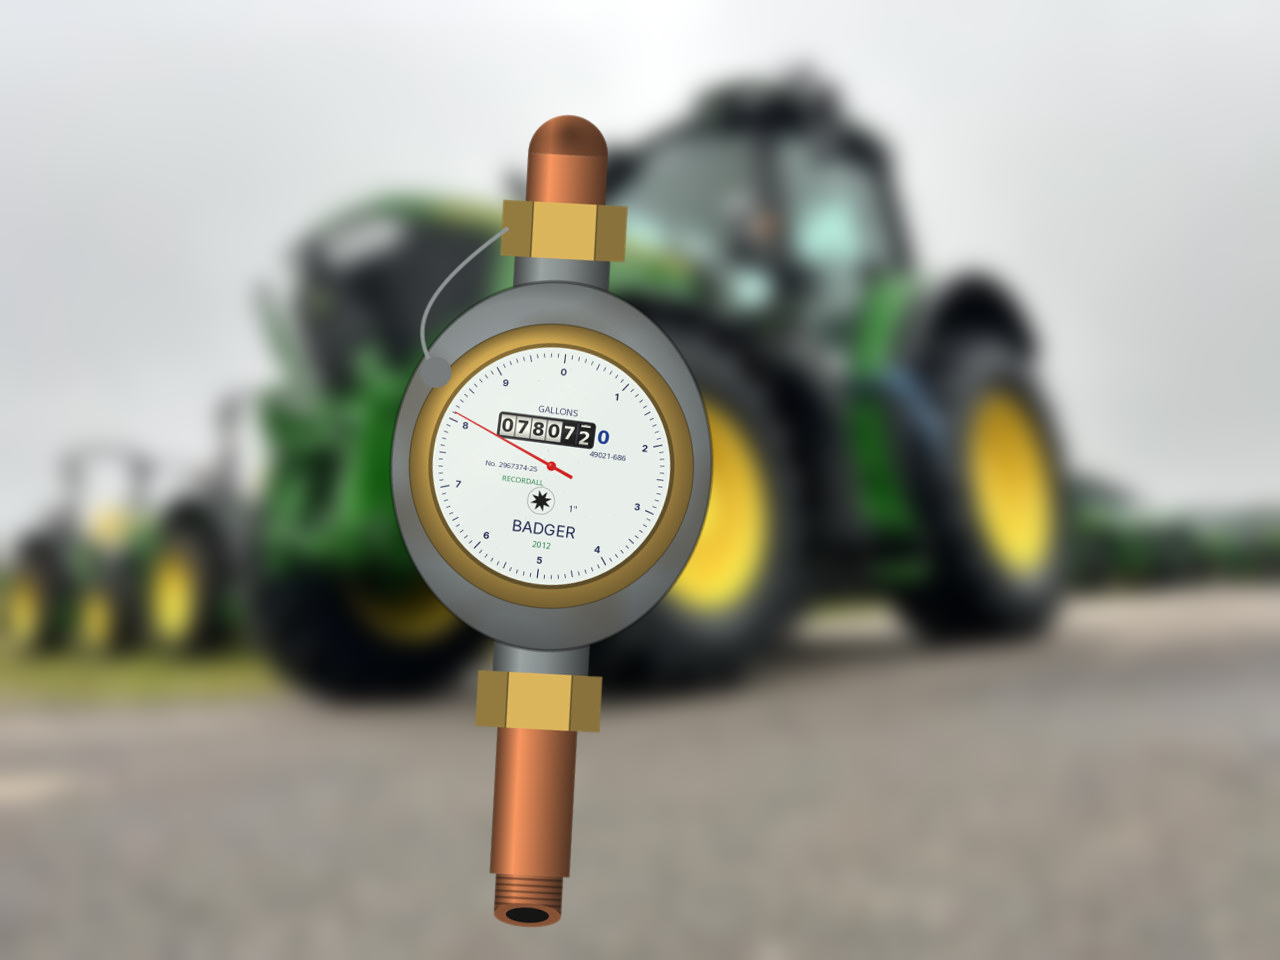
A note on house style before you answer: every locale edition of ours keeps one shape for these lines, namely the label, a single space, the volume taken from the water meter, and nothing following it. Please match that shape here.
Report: 780718.1 gal
